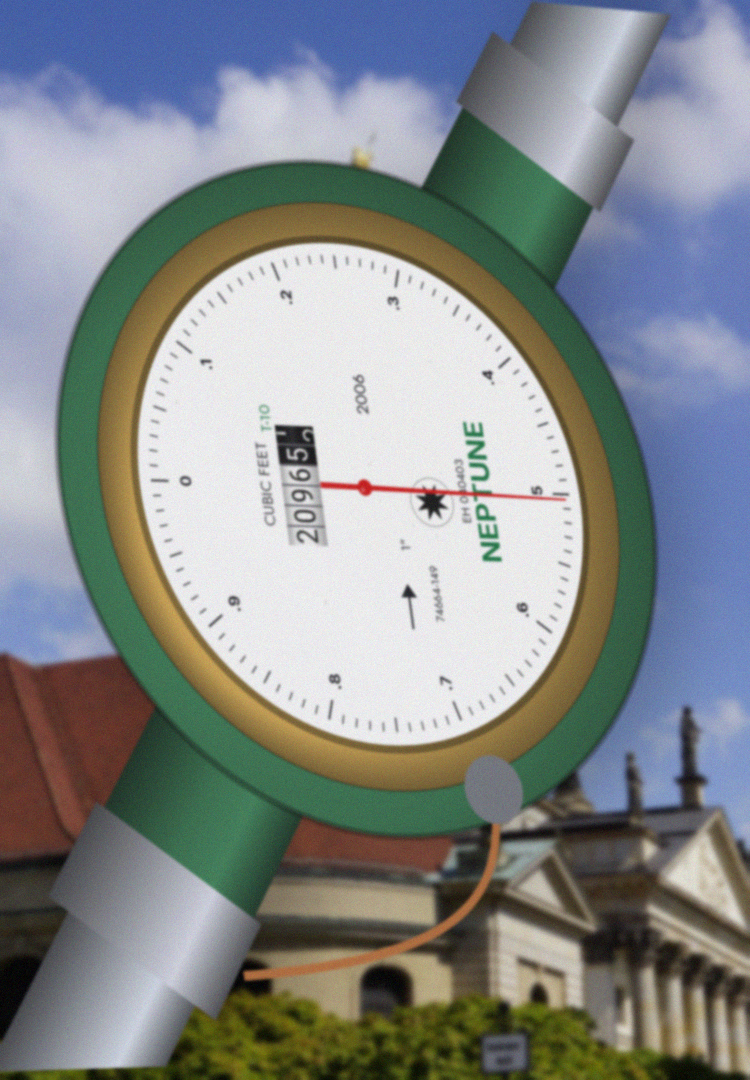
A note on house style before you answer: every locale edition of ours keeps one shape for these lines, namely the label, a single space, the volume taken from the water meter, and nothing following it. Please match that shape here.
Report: 209651.50 ft³
